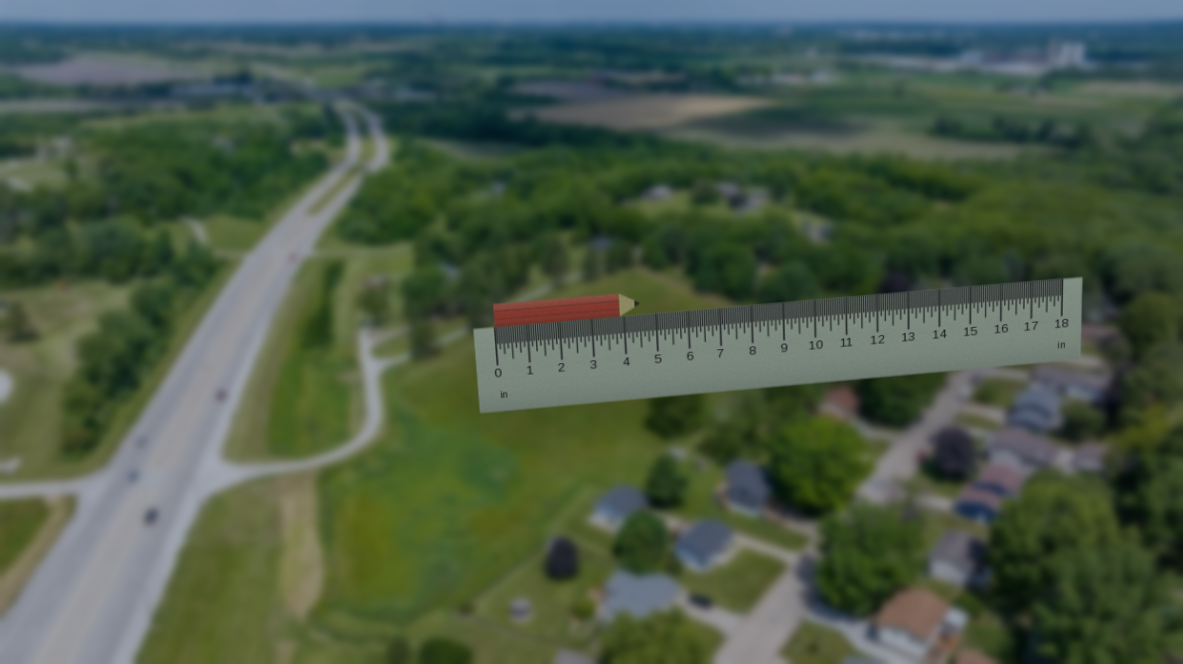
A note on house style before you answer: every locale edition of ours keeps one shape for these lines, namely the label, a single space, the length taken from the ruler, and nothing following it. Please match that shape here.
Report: 4.5 in
